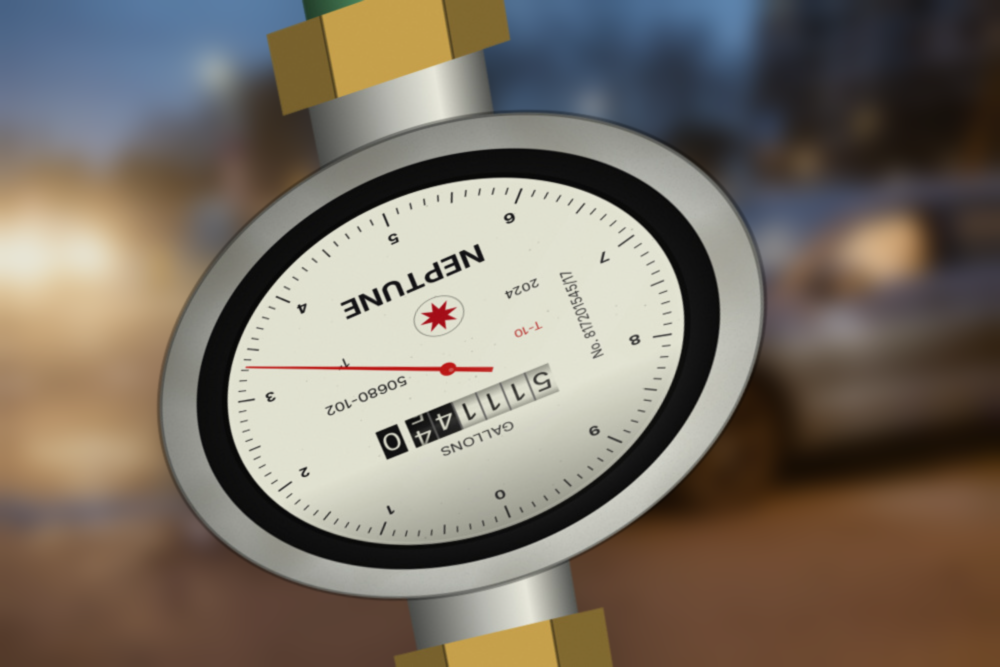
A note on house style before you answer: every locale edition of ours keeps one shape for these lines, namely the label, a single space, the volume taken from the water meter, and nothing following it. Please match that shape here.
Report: 5111443.3 gal
